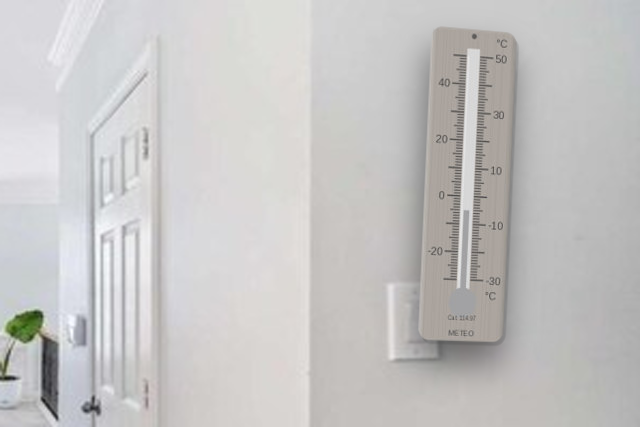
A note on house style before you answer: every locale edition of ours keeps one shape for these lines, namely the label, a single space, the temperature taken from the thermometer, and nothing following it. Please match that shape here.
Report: -5 °C
